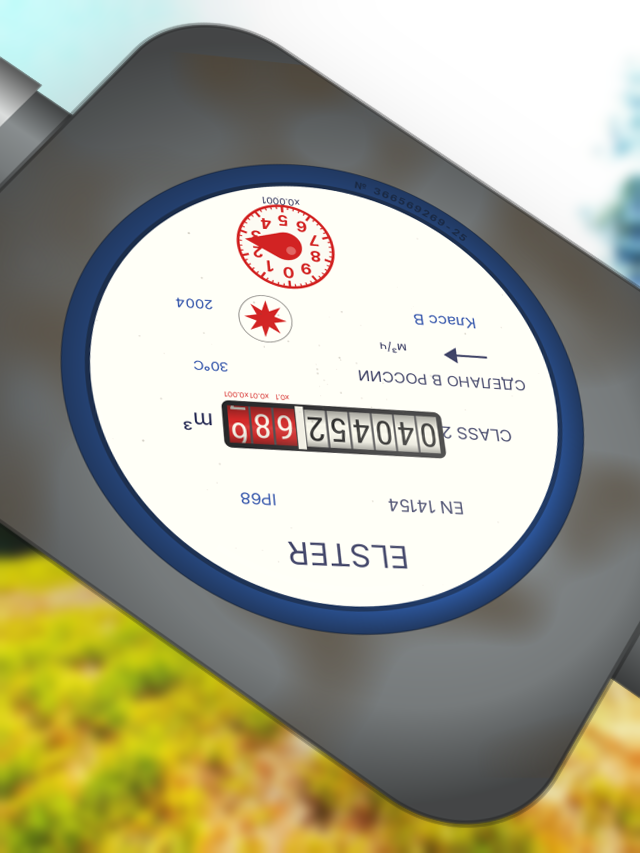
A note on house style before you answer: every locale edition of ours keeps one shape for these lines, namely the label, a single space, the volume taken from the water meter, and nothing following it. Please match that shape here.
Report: 40452.6862 m³
